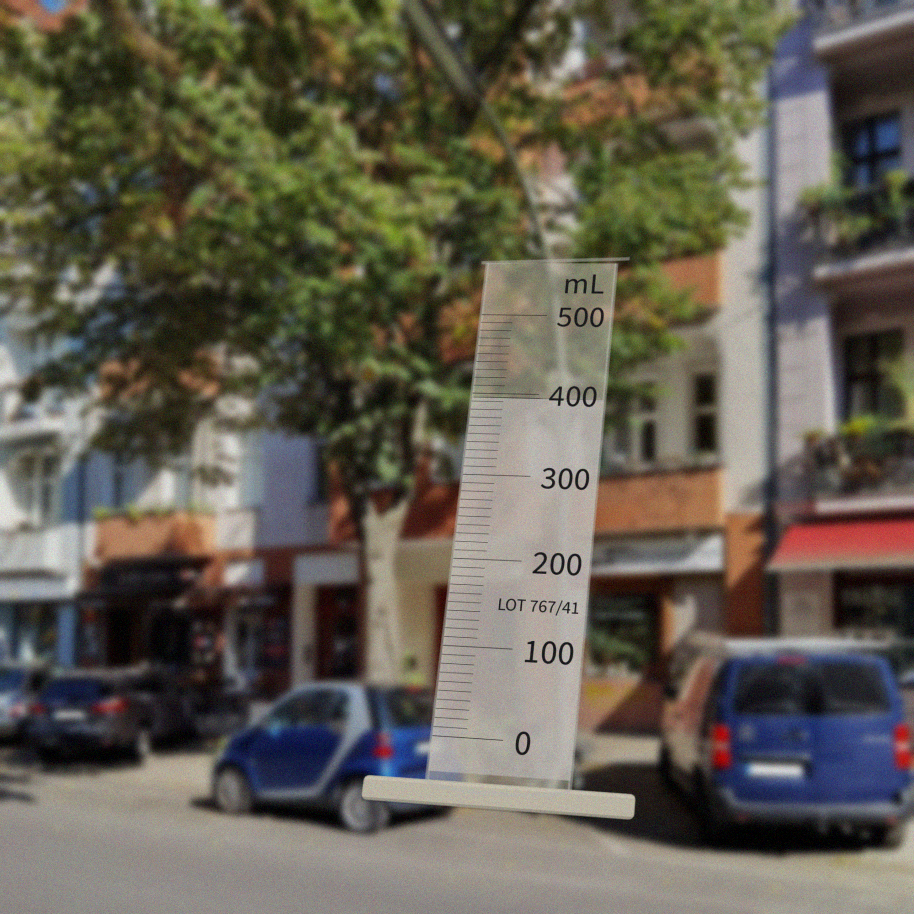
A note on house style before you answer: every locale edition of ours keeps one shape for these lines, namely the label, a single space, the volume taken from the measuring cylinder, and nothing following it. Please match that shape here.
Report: 395 mL
